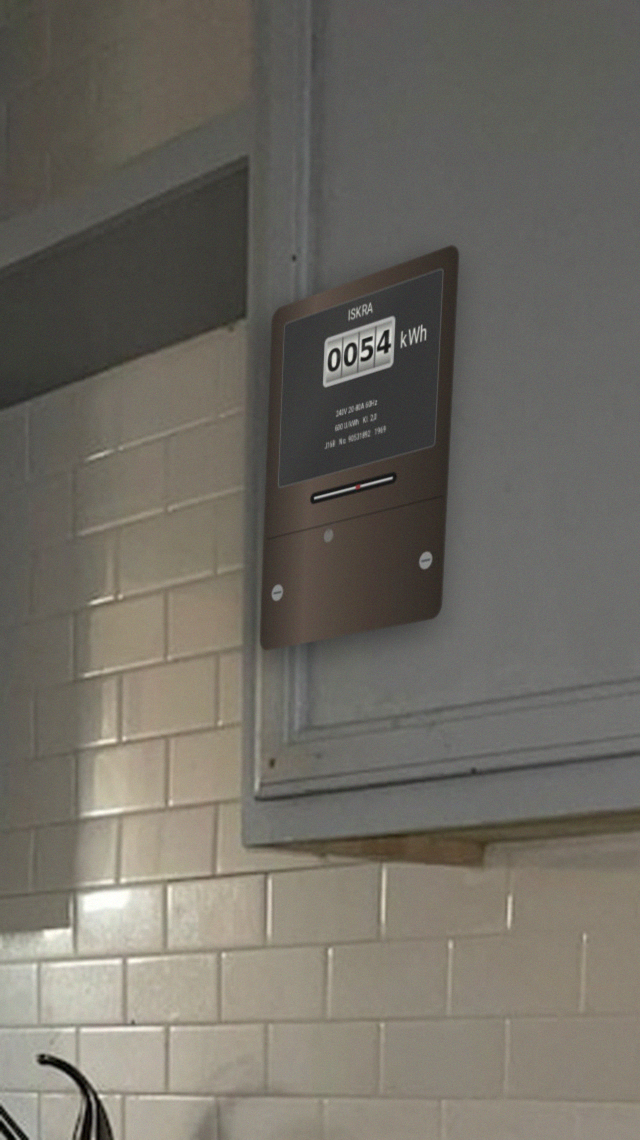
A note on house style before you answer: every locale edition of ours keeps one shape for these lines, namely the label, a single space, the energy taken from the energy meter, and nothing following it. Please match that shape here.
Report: 54 kWh
